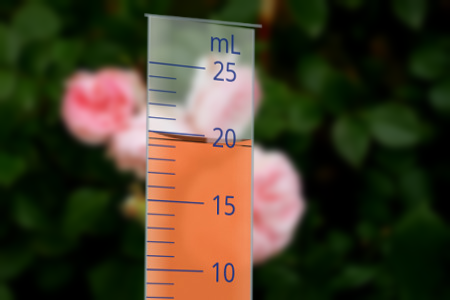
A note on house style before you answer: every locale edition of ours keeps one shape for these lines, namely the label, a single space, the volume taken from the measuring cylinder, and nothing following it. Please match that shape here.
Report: 19.5 mL
